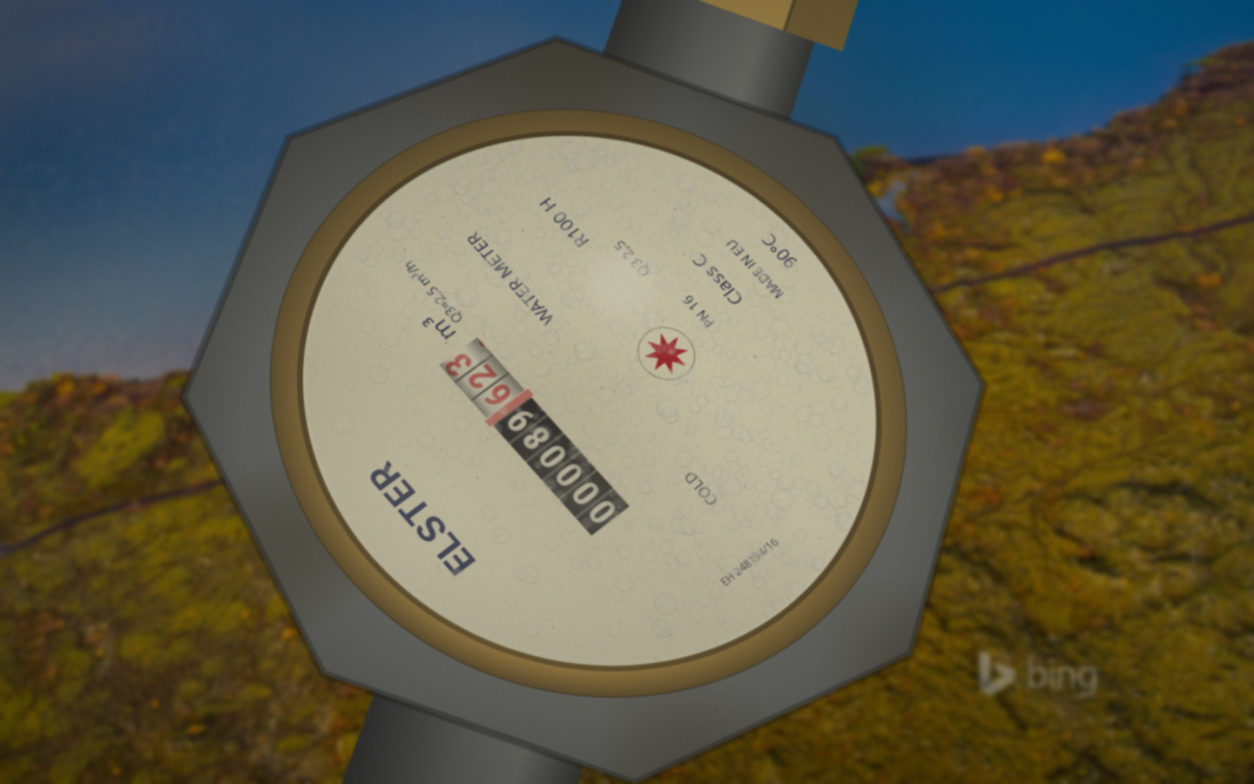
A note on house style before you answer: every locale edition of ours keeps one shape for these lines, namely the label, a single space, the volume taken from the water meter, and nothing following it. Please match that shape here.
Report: 89.623 m³
